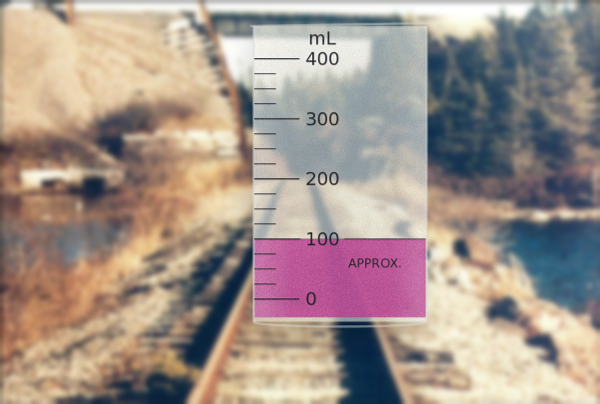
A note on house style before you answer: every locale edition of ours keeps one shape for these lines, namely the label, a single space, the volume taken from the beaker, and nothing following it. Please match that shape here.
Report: 100 mL
